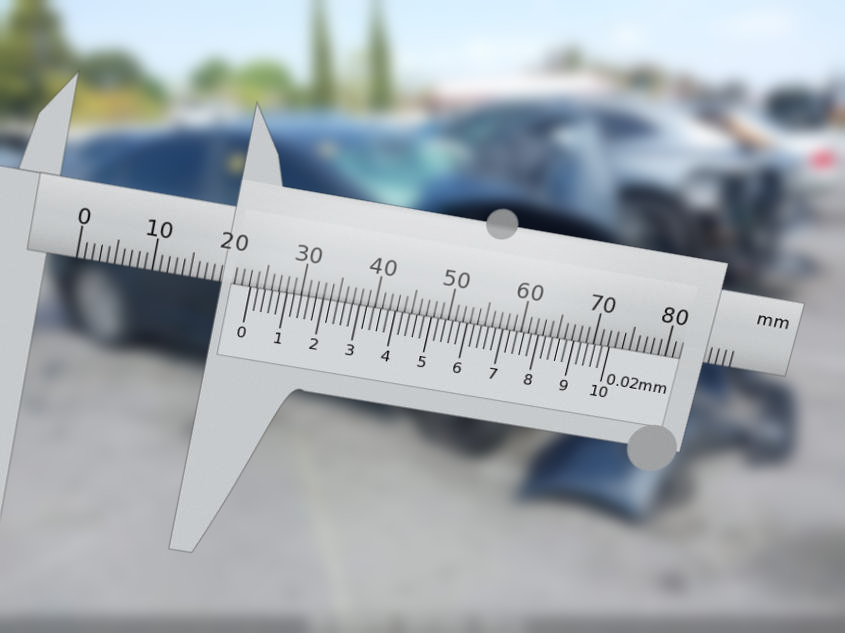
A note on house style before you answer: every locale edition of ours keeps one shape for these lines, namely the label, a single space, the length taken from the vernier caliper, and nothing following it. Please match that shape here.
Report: 23.2 mm
